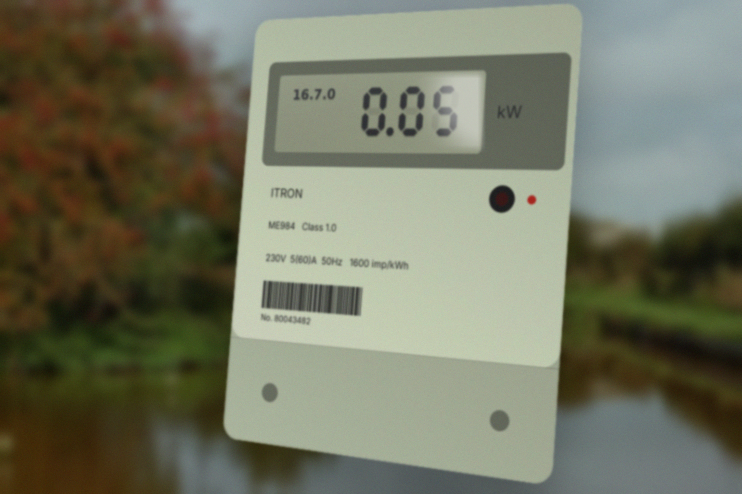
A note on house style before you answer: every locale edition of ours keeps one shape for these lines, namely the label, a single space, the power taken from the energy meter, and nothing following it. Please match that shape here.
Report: 0.05 kW
